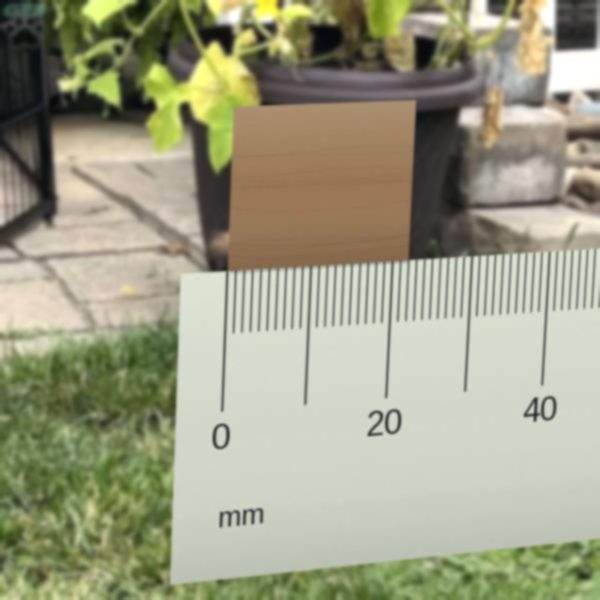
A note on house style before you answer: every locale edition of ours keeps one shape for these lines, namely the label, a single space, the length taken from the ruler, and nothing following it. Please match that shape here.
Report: 22 mm
